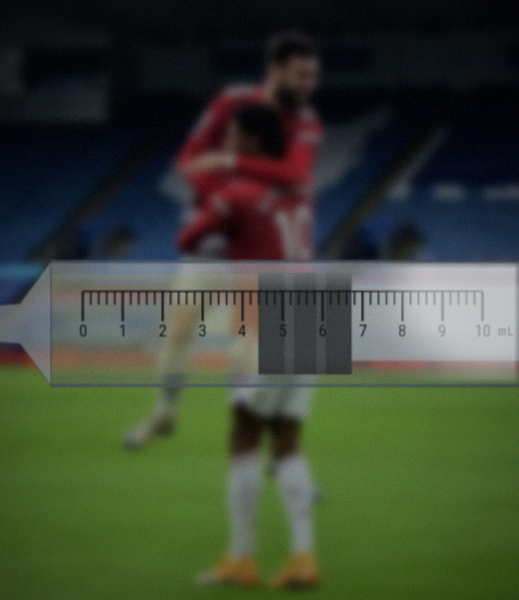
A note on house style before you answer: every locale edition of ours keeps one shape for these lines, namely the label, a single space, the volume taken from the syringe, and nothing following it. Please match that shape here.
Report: 4.4 mL
